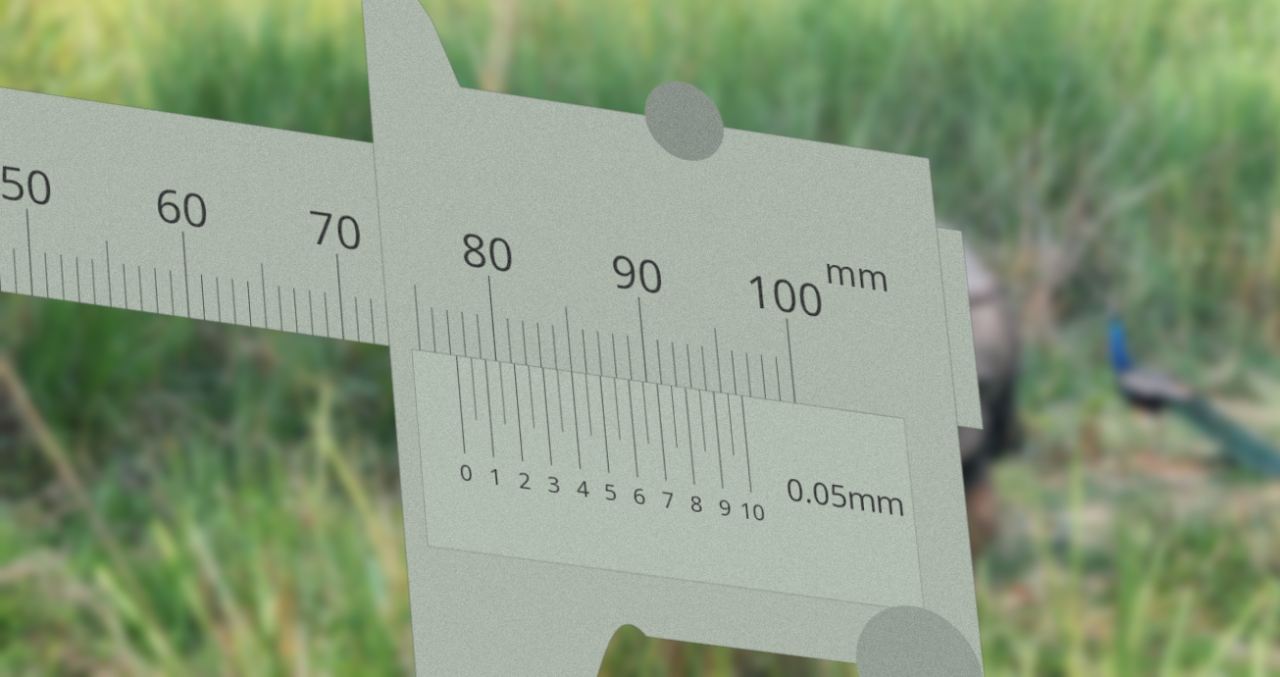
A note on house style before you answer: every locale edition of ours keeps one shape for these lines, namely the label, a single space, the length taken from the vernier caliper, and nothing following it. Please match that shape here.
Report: 77.4 mm
